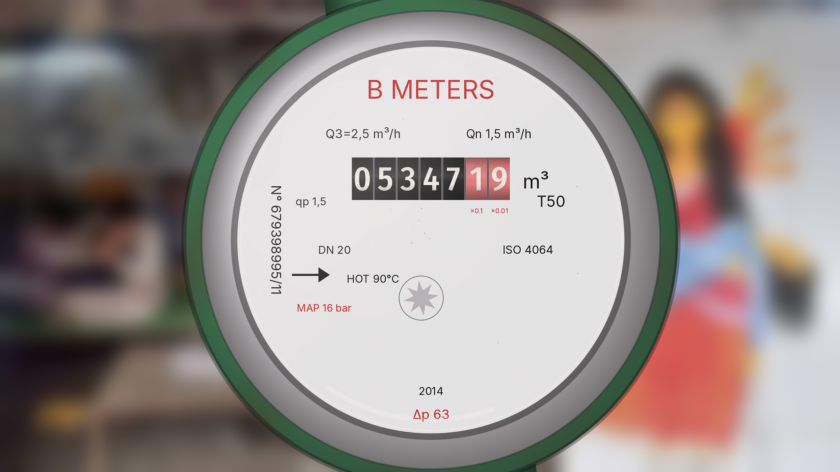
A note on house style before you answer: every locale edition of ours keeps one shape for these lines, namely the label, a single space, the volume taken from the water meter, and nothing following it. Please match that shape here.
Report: 5347.19 m³
